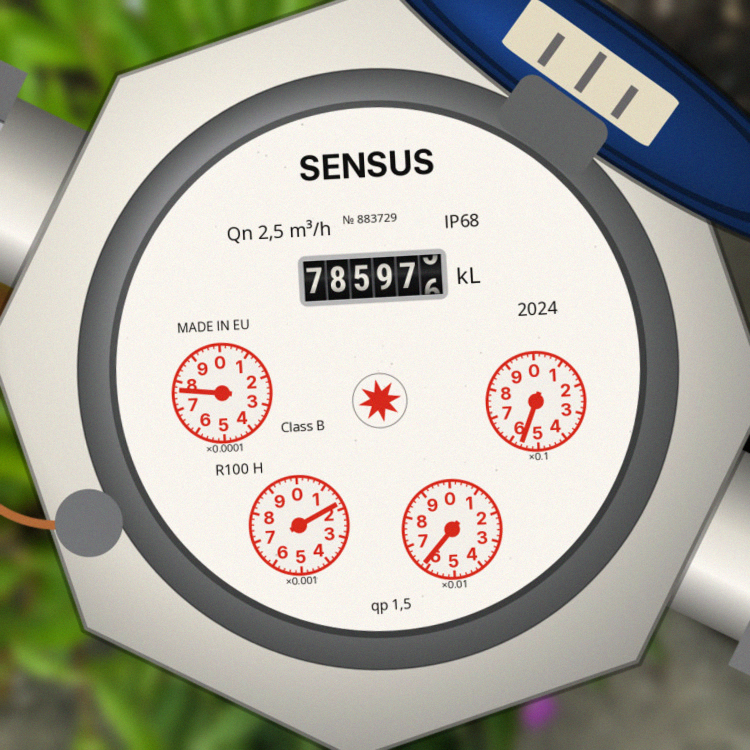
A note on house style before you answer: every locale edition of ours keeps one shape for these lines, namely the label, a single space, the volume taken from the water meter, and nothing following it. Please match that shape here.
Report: 785975.5617 kL
